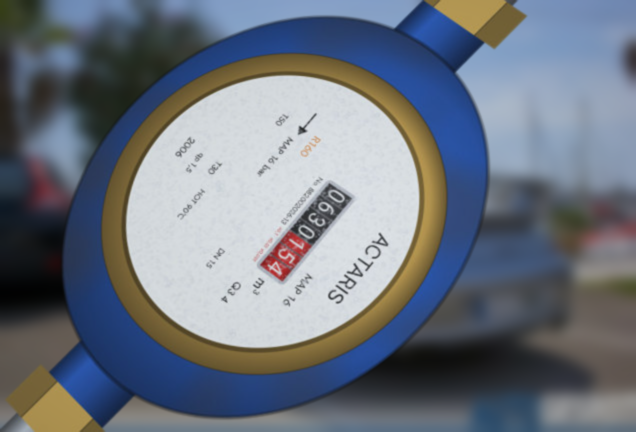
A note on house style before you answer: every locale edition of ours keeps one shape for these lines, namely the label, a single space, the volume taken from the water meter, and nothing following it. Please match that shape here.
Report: 630.154 m³
